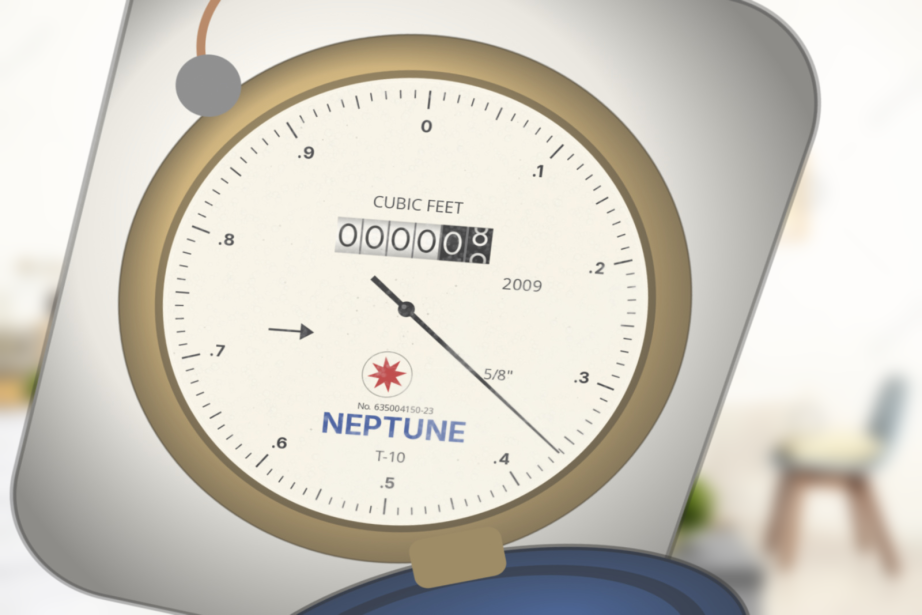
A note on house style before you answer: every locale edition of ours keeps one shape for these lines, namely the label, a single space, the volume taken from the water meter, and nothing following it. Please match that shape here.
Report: 8.36 ft³
